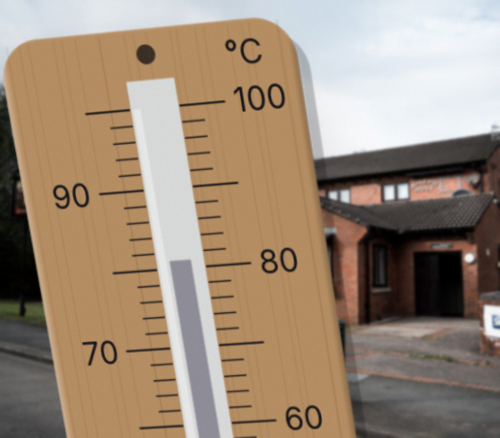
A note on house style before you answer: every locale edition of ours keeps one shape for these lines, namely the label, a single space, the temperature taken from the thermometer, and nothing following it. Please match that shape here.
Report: 81 °C
